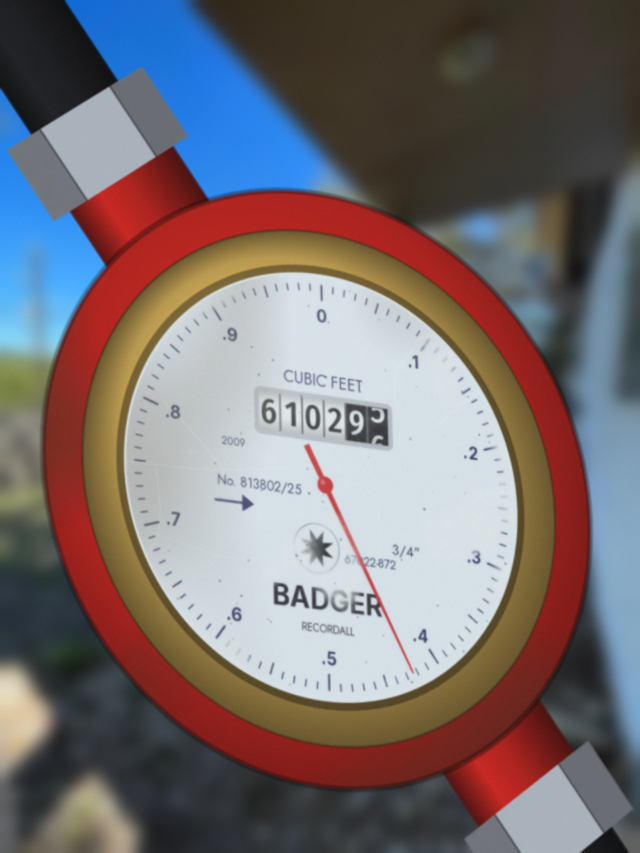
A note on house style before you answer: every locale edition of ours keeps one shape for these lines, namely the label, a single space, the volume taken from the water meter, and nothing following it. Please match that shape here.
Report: 610295.42 ft³
